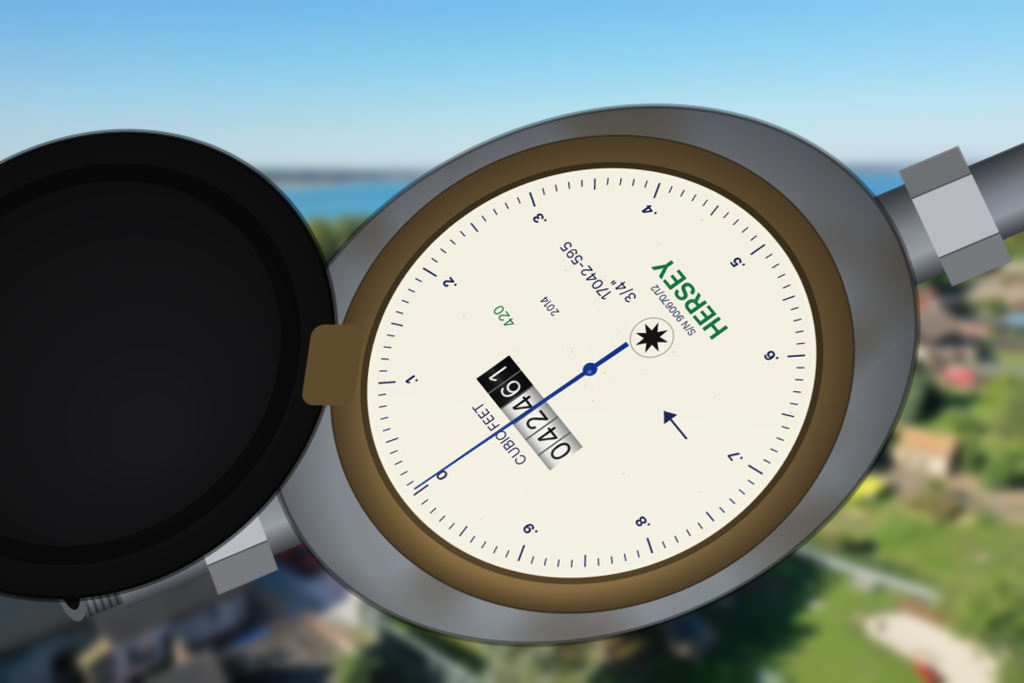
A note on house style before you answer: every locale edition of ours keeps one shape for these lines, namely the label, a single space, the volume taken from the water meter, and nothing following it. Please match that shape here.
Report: 42461.00 ft³
